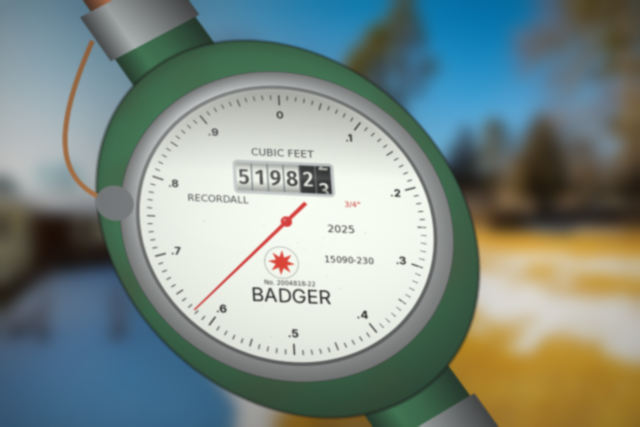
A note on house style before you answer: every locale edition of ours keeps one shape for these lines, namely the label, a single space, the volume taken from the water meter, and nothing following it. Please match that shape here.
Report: 519822.62 ft³
